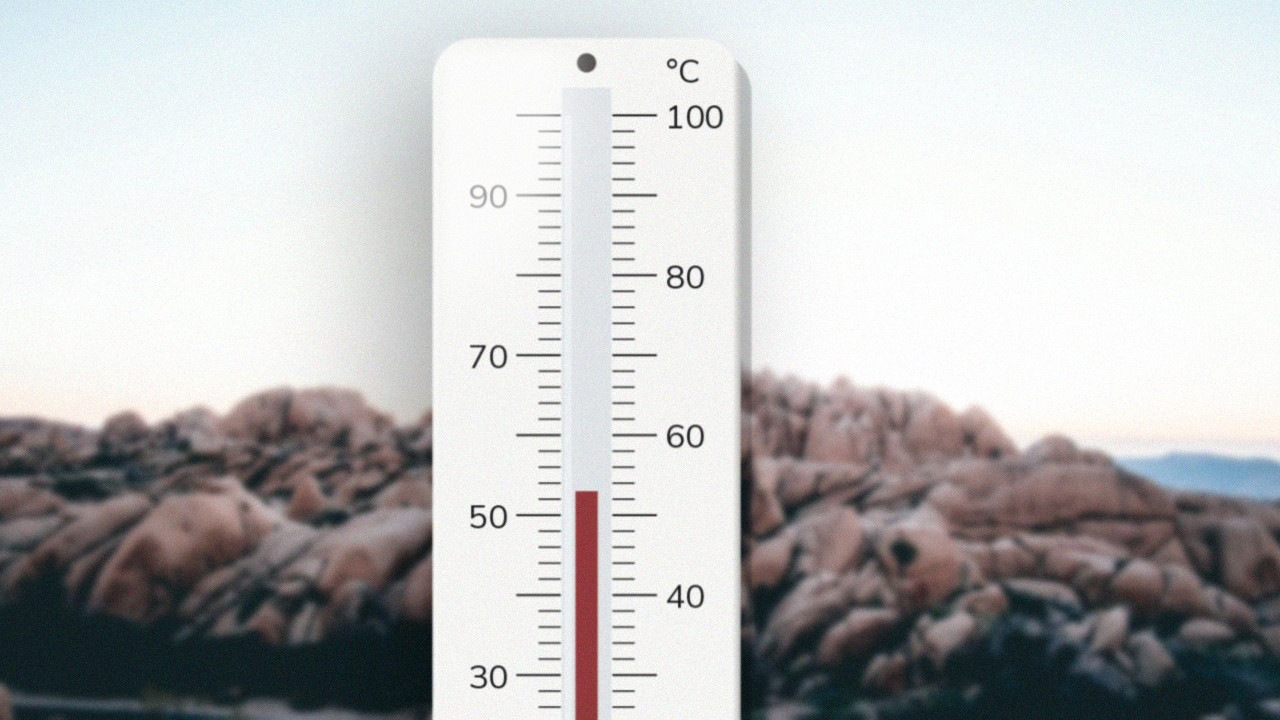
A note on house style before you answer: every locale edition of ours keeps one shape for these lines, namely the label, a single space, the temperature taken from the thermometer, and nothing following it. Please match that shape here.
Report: 53 °C
